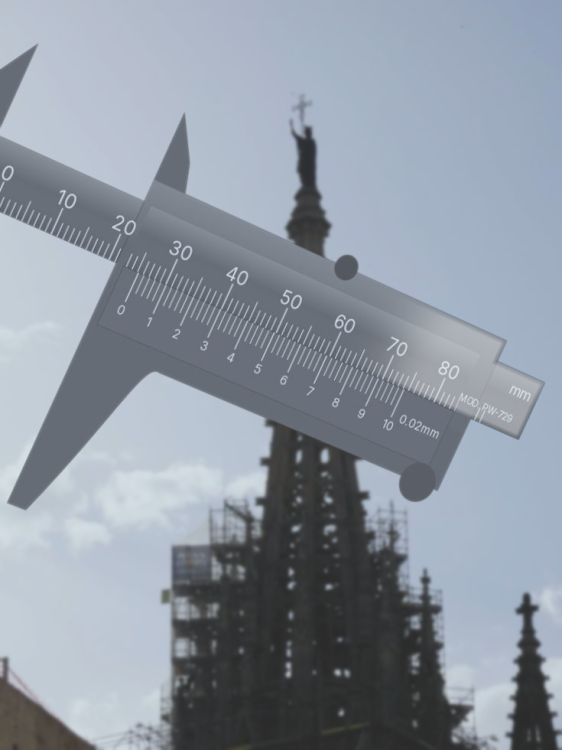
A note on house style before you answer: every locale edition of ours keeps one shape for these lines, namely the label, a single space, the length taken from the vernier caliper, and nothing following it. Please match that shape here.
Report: 25.2 mm
